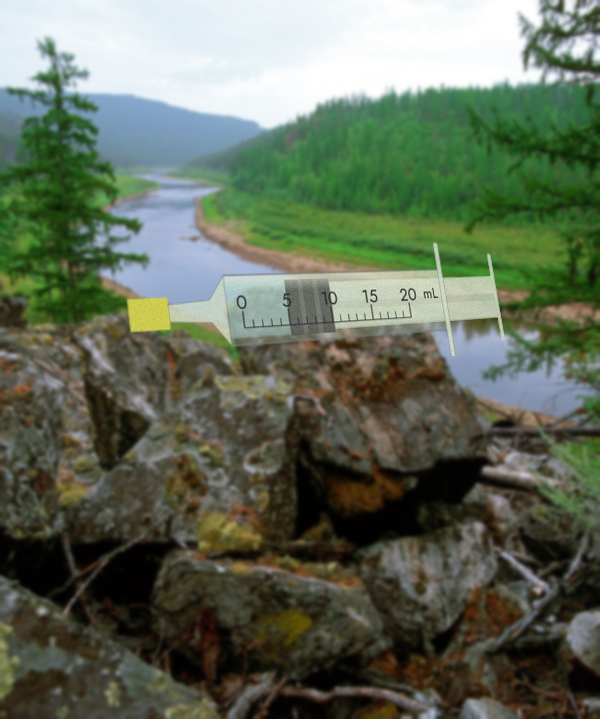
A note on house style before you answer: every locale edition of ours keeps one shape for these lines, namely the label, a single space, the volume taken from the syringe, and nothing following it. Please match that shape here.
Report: 5 mL
